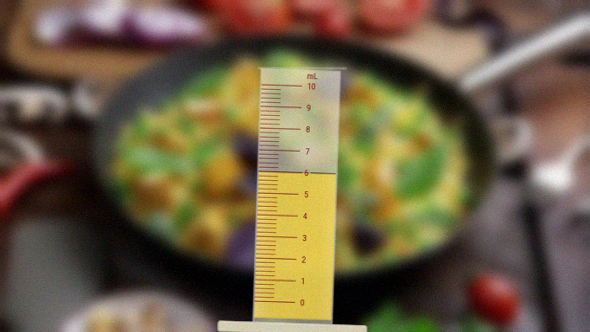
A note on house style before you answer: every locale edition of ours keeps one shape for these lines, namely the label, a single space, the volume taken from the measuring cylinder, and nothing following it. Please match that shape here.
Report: 6 mL
